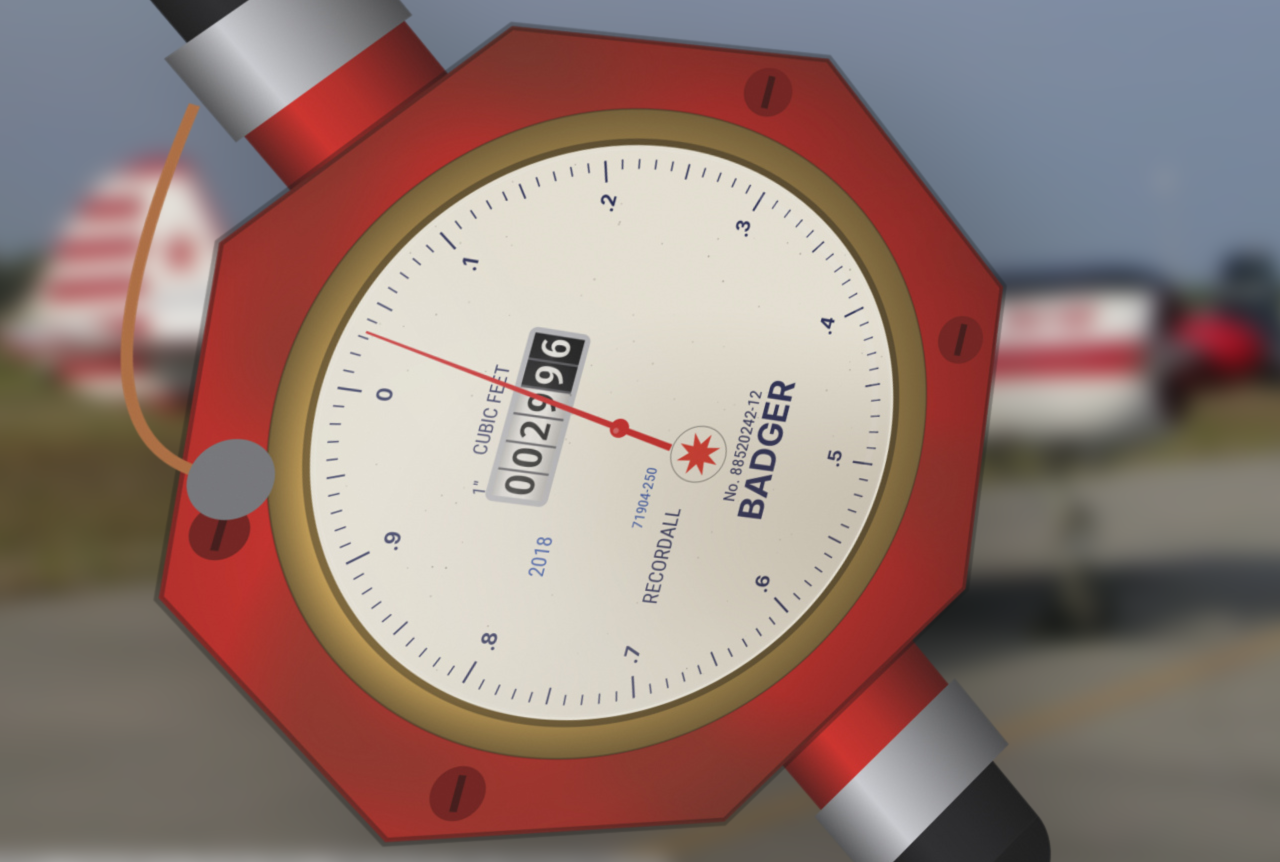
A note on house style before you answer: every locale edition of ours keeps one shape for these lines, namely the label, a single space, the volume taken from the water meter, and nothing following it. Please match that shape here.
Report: 2996.03 ft³
